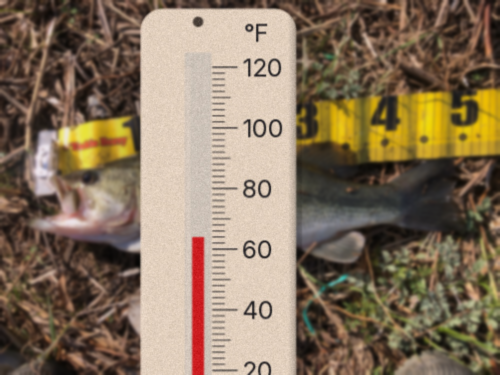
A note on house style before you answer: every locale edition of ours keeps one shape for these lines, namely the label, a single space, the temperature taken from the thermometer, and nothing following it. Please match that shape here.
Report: 64 °F
